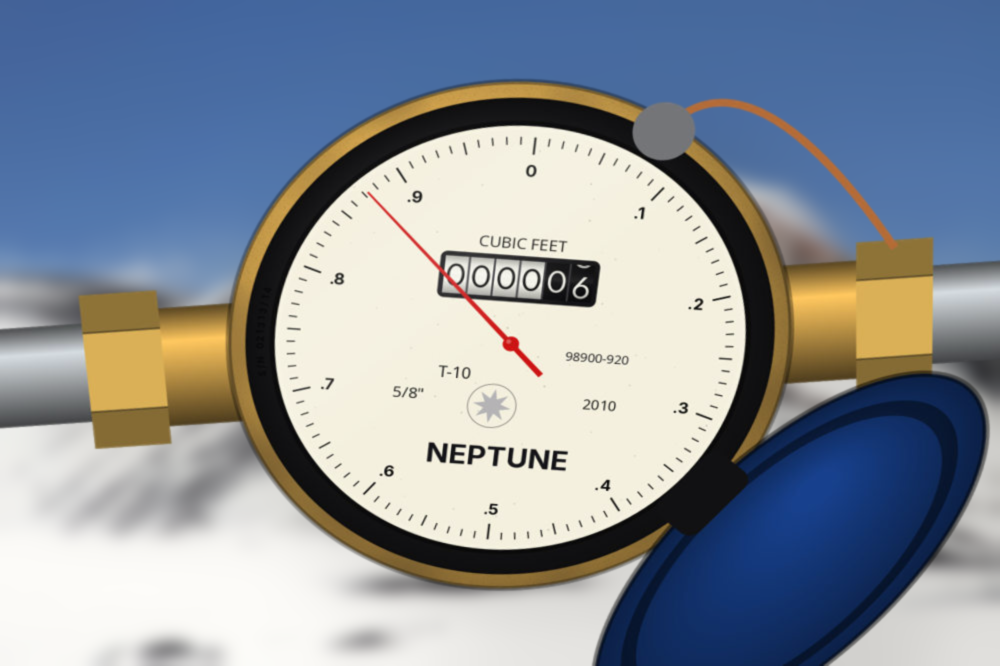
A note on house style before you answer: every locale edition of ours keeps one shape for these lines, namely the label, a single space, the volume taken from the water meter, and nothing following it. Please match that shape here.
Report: 5.87 ft³
